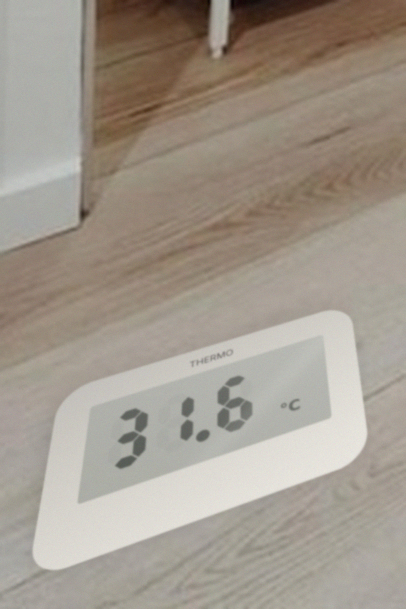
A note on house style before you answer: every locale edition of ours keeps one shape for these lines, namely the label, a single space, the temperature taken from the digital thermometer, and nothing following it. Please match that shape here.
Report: 31.6 °C
